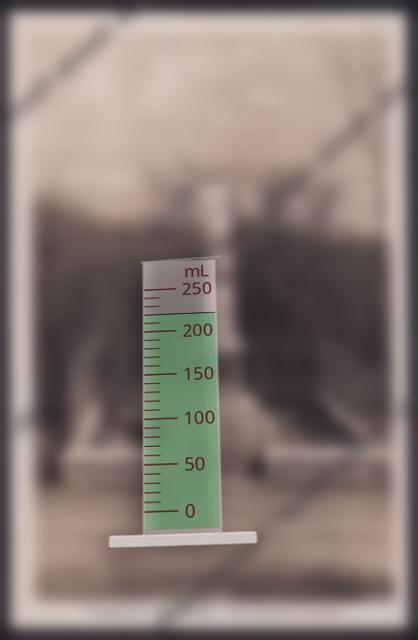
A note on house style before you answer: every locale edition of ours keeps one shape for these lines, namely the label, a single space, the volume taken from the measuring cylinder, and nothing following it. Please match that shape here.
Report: 220 mL
